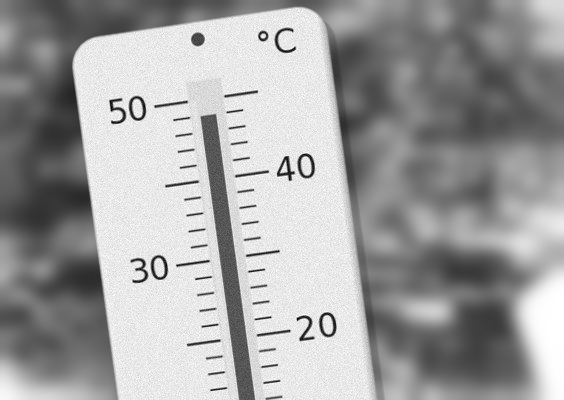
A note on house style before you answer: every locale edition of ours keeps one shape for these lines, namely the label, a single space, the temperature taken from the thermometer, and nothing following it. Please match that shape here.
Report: 48 °C
